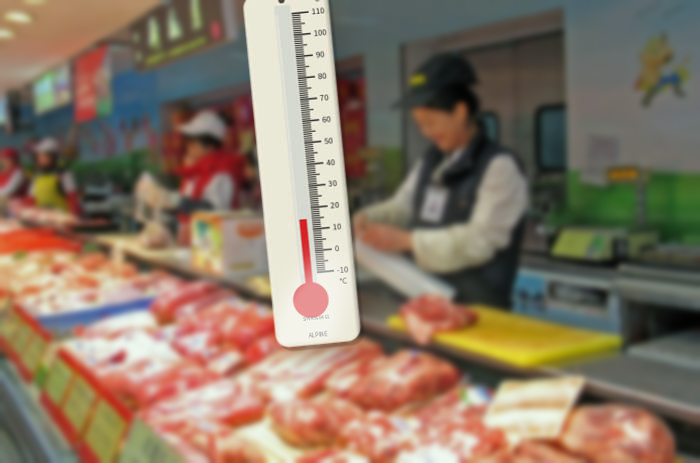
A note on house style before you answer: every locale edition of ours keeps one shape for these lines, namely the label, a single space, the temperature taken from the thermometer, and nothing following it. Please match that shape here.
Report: 15 °C
